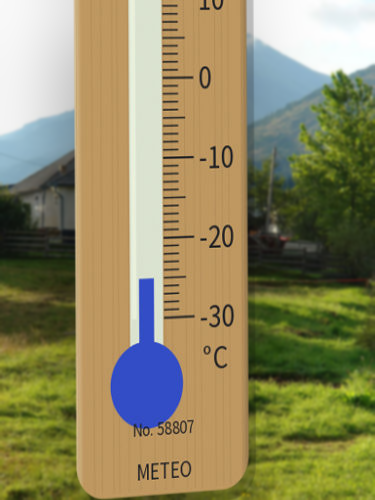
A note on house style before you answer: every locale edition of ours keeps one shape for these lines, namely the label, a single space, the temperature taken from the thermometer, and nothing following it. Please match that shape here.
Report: -25 °C
